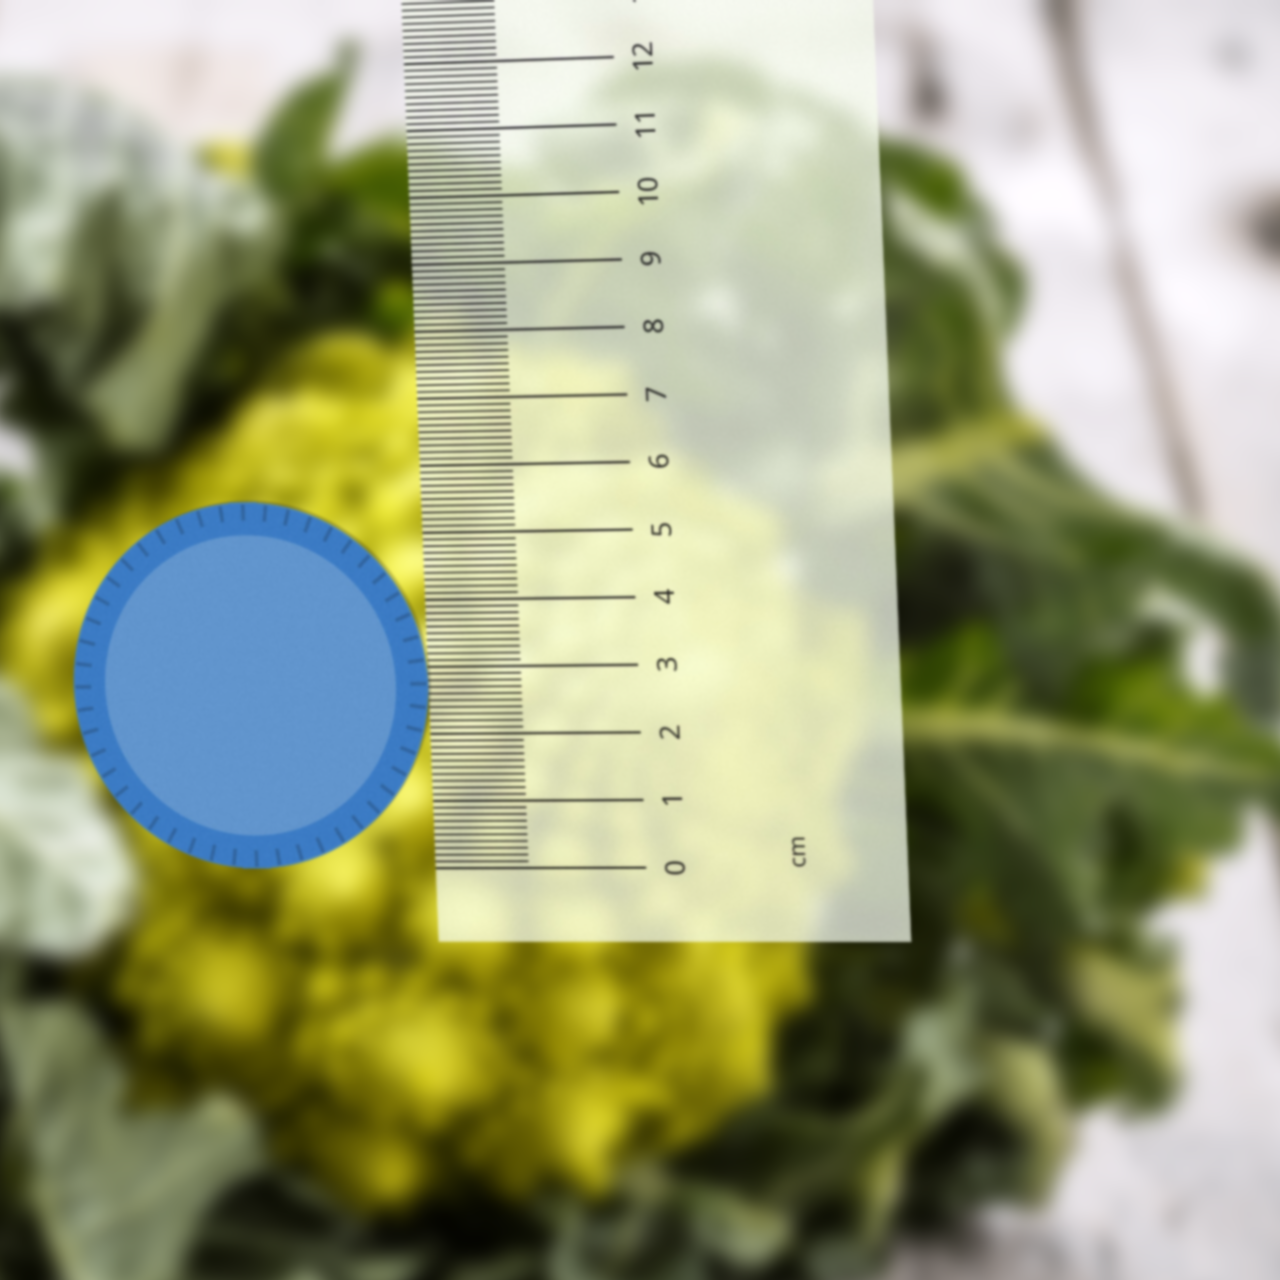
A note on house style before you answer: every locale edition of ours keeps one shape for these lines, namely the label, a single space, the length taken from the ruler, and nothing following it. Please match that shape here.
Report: 5.5 cm
